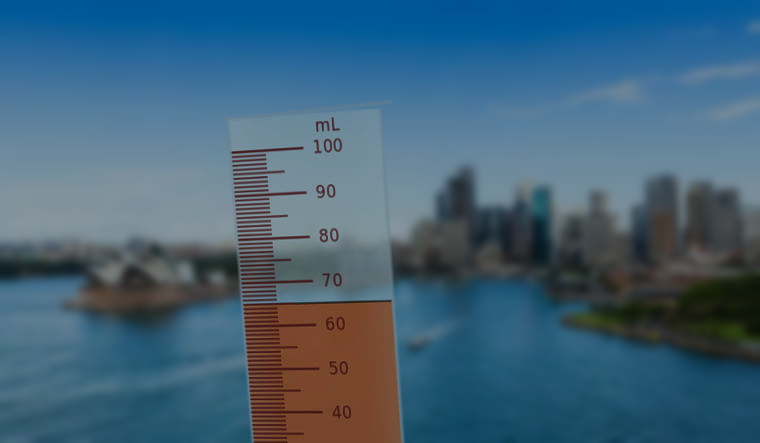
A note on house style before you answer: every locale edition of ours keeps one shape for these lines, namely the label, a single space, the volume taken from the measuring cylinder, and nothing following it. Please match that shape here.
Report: 65 mL
